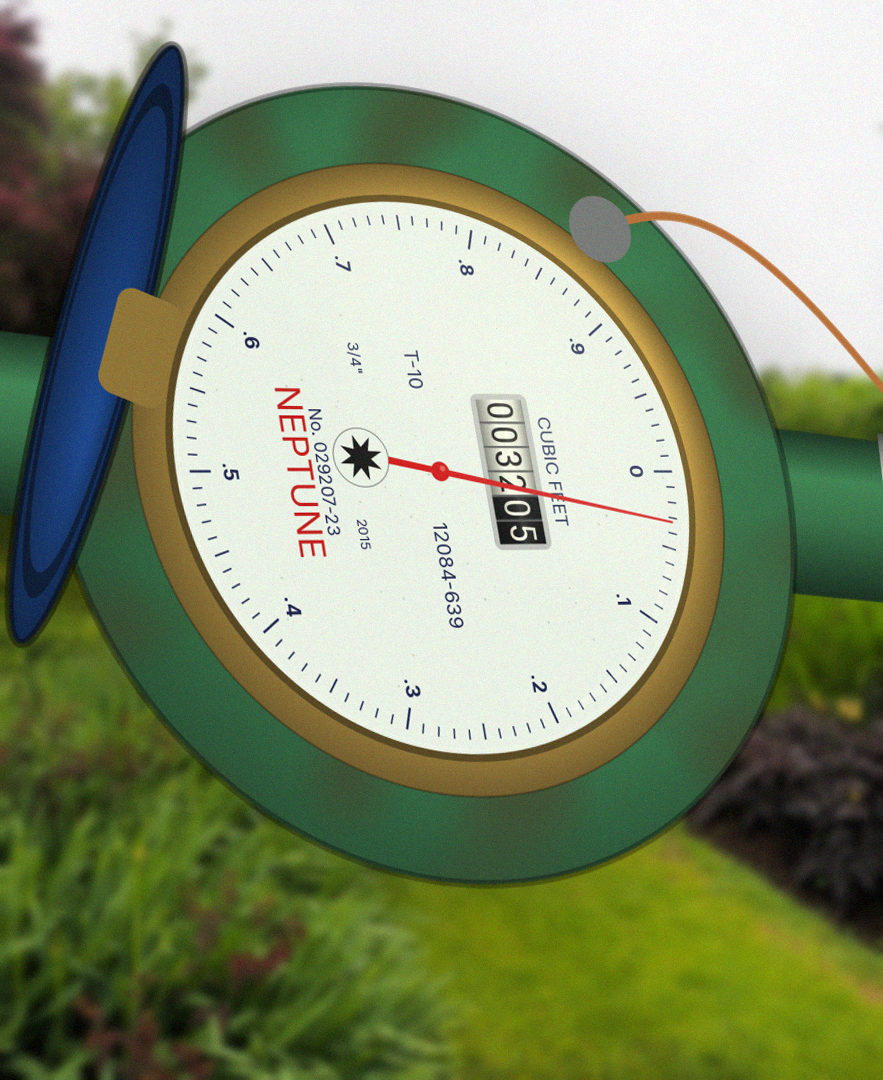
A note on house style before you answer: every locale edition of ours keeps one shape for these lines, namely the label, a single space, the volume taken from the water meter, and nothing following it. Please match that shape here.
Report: 3205.03 ft³
